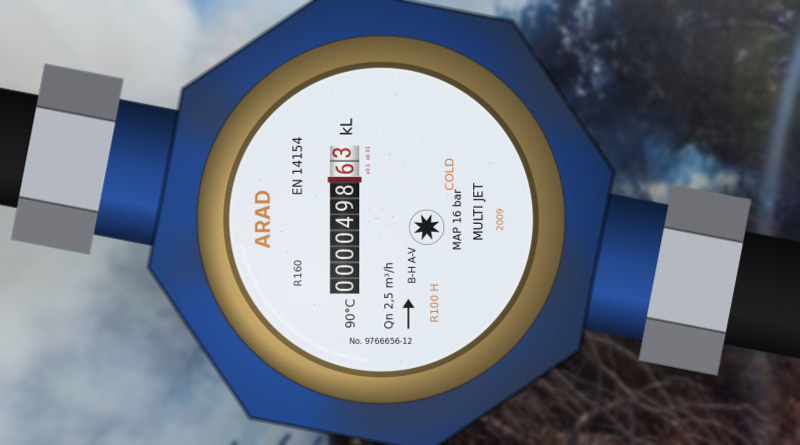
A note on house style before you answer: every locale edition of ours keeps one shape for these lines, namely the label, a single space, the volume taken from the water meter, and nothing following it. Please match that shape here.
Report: 498.63 kL
